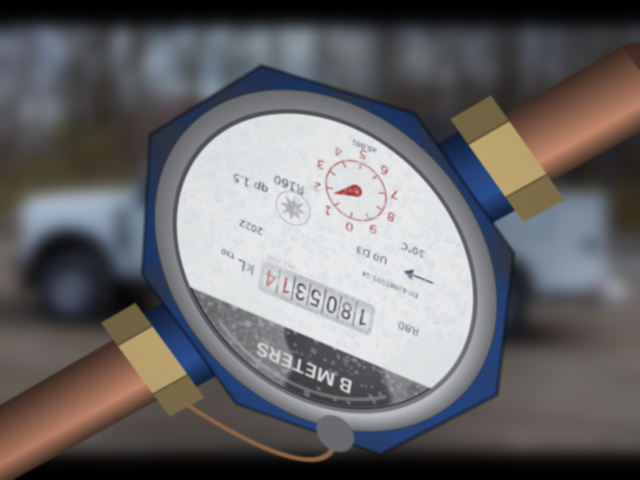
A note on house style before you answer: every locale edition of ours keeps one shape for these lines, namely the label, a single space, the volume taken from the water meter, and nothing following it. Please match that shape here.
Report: 18053.141 kL
